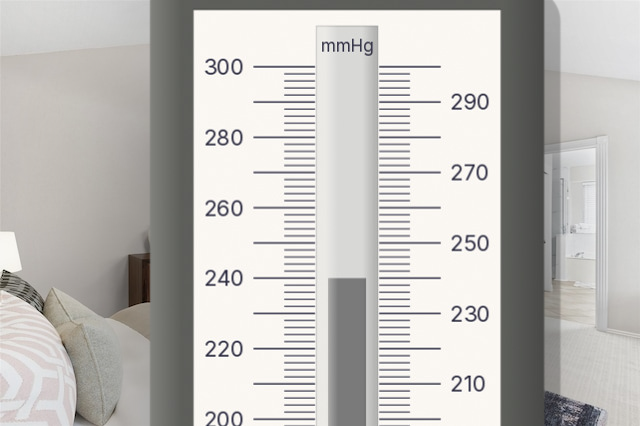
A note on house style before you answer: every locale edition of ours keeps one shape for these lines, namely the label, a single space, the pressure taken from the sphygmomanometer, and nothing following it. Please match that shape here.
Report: 240 mmHg
